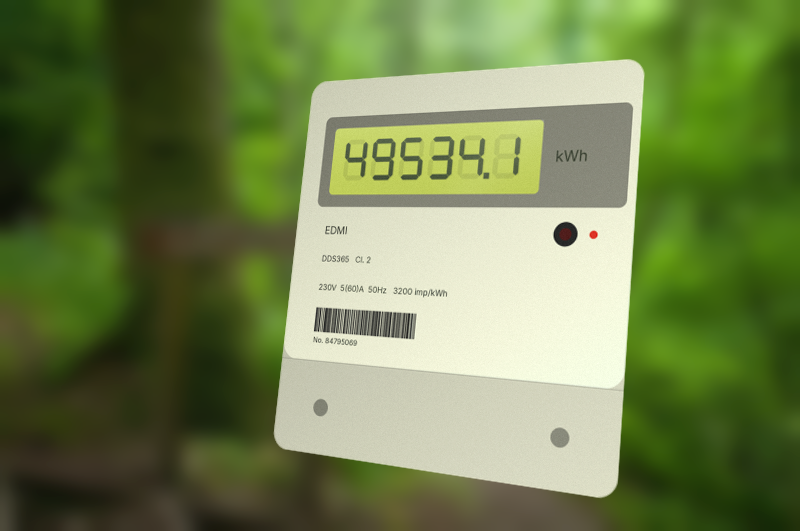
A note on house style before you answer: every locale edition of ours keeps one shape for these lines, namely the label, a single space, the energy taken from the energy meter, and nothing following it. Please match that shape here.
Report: 49534.1 kWh
